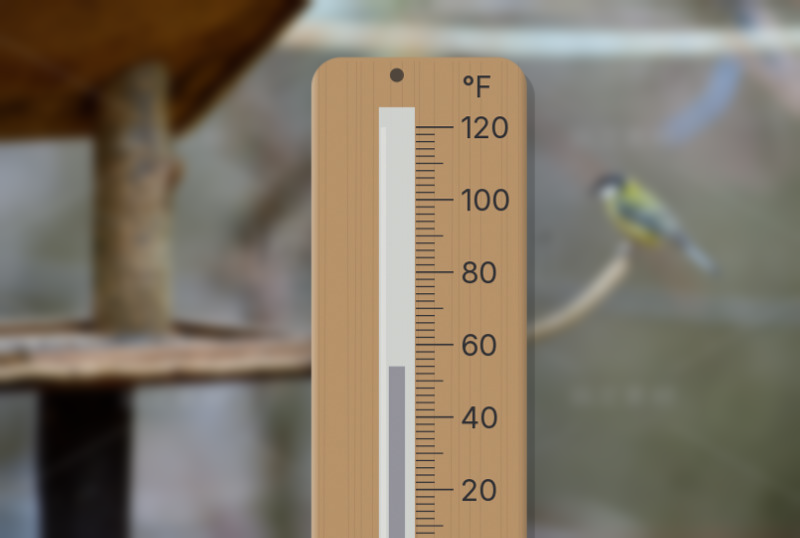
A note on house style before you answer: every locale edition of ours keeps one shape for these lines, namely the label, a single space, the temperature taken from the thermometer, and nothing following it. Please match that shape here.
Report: 54 °F
